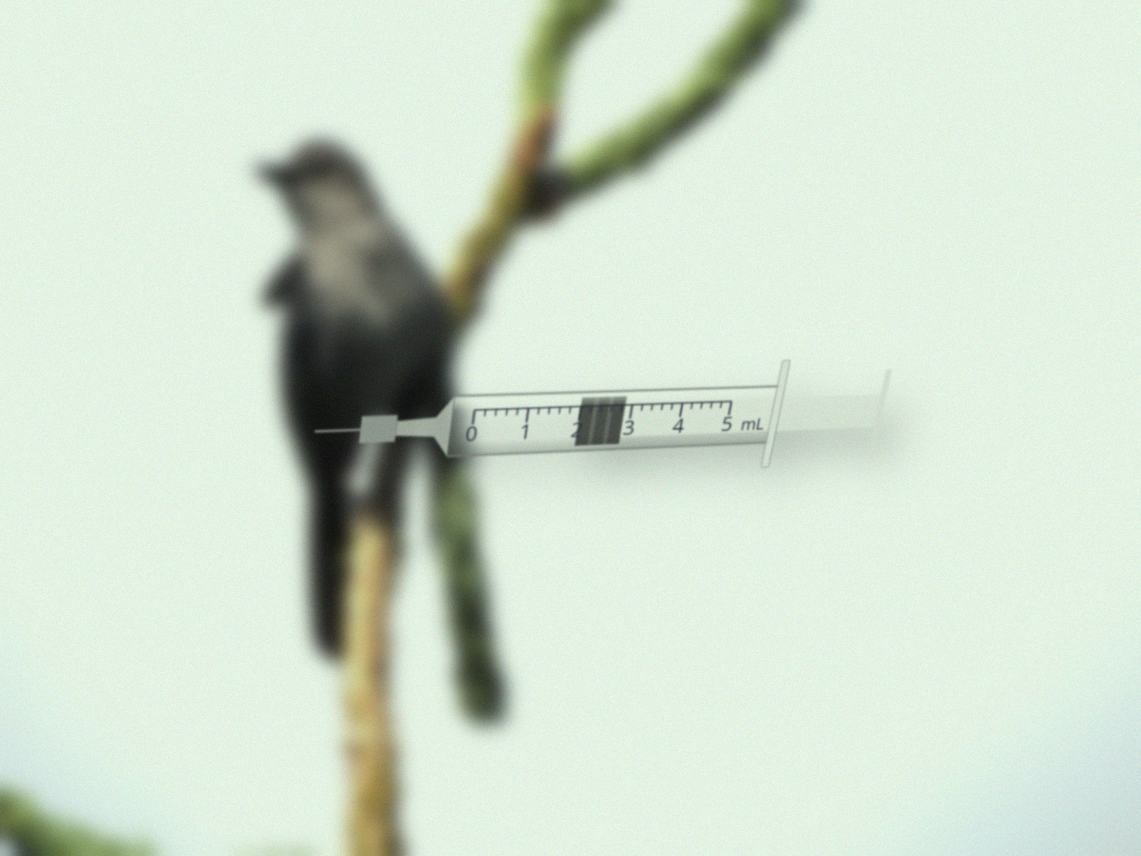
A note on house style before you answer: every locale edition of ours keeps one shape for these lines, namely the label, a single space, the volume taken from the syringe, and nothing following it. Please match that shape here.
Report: 2 mL
